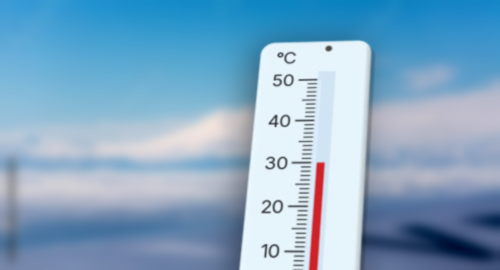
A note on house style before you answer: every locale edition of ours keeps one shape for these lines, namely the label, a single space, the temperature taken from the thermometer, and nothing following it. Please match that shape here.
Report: 30 °C
